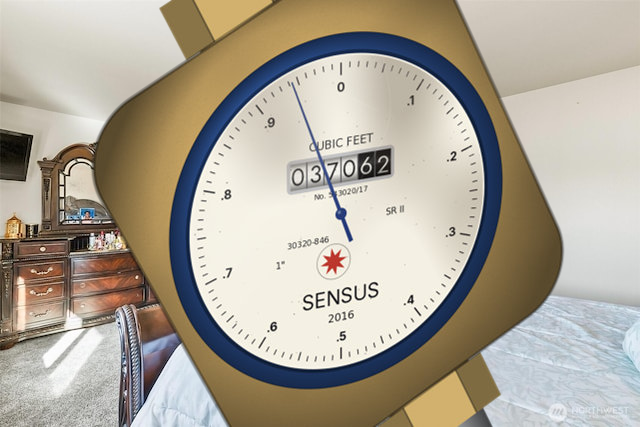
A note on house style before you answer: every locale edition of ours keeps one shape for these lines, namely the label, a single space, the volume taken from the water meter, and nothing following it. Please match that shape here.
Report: 37061.94 ft³
